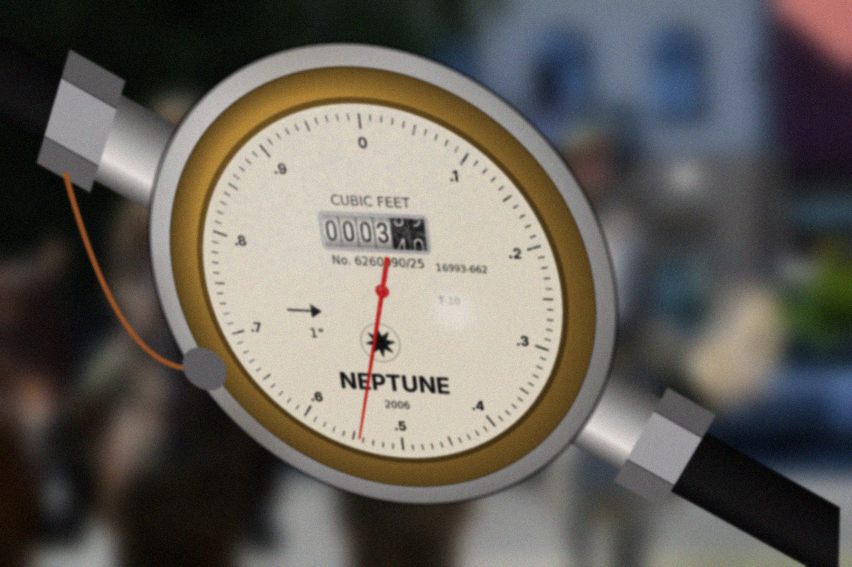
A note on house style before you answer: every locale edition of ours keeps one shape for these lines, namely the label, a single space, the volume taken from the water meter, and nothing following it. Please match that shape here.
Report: 339.54 ft³
